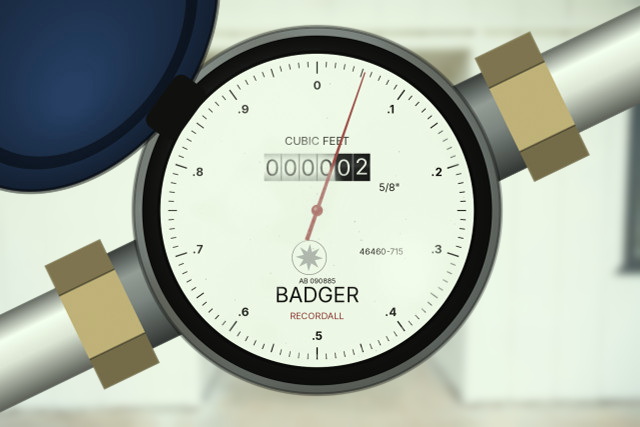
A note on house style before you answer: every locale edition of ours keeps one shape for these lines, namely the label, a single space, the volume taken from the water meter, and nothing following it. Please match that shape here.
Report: 2.05 ft³
